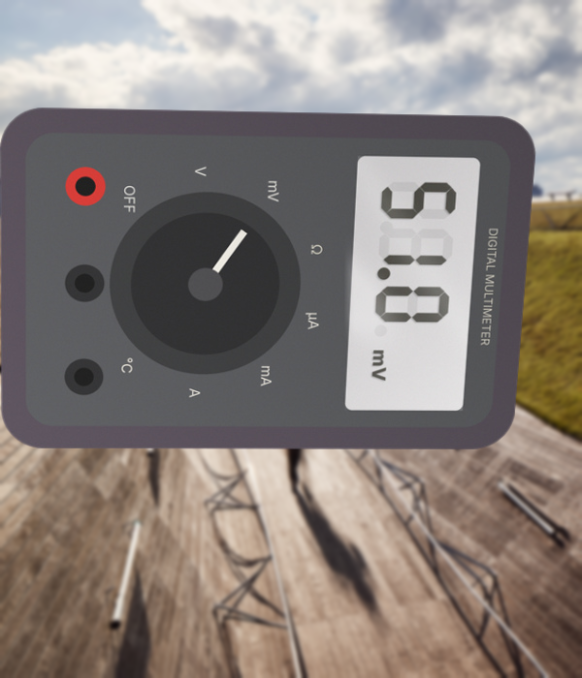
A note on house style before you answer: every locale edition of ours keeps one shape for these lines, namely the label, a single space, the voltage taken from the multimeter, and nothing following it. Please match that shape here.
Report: 51.0 mV
